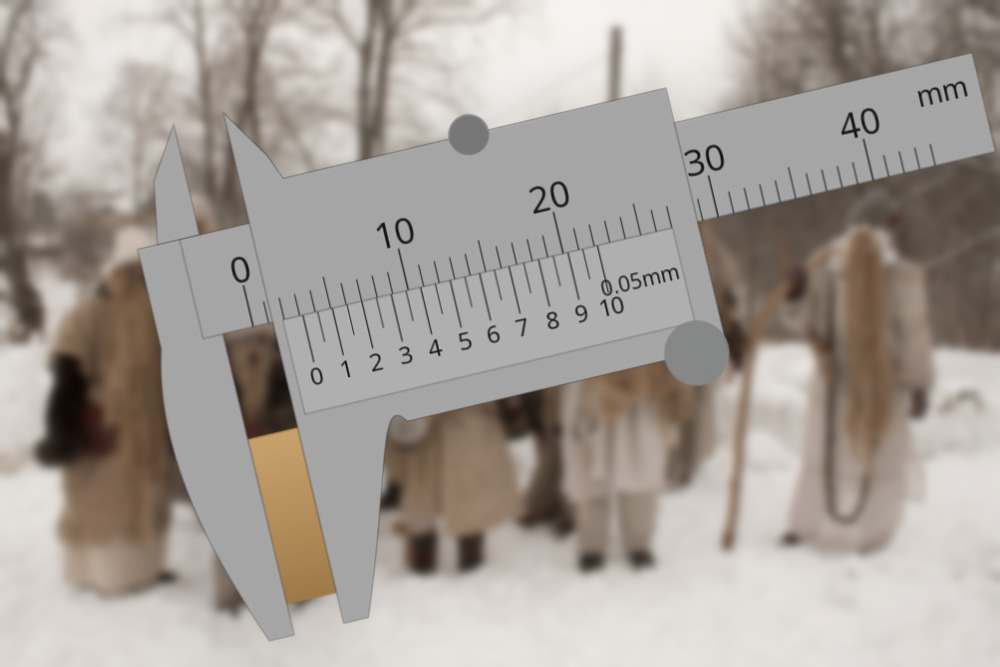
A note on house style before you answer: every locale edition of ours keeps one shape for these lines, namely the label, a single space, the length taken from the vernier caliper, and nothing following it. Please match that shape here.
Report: 3.2 mm
